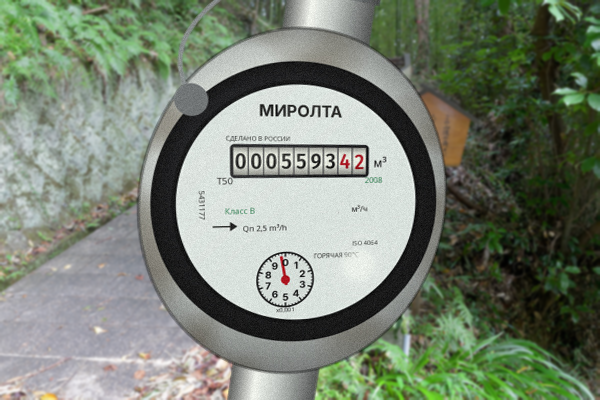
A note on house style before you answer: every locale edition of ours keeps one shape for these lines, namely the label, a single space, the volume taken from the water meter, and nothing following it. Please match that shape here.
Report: 5593.419 m³
